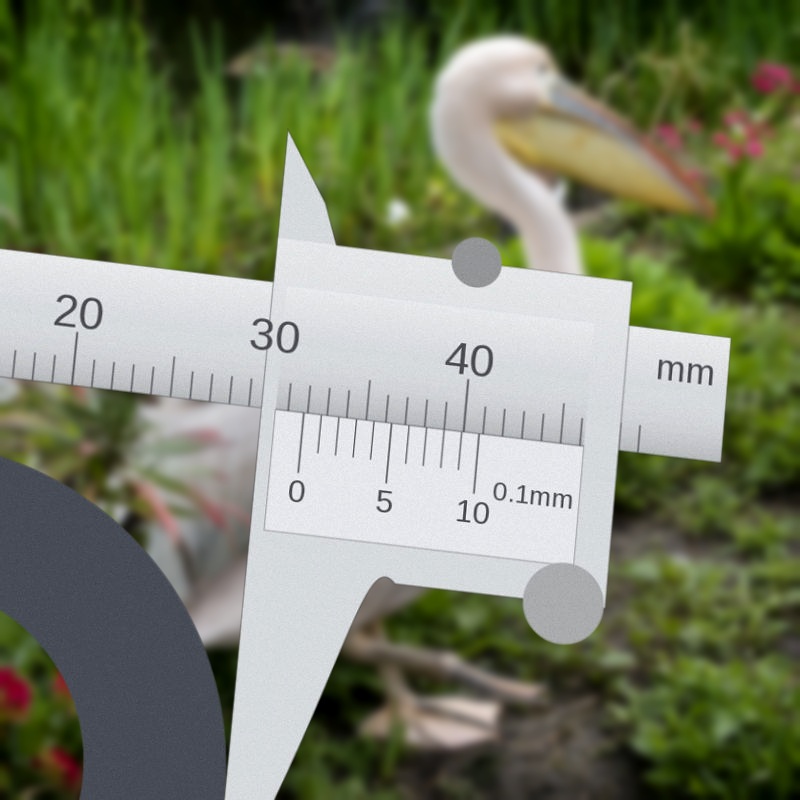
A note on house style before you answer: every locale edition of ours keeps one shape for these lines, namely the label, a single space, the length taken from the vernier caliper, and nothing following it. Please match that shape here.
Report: 31.8 mm
